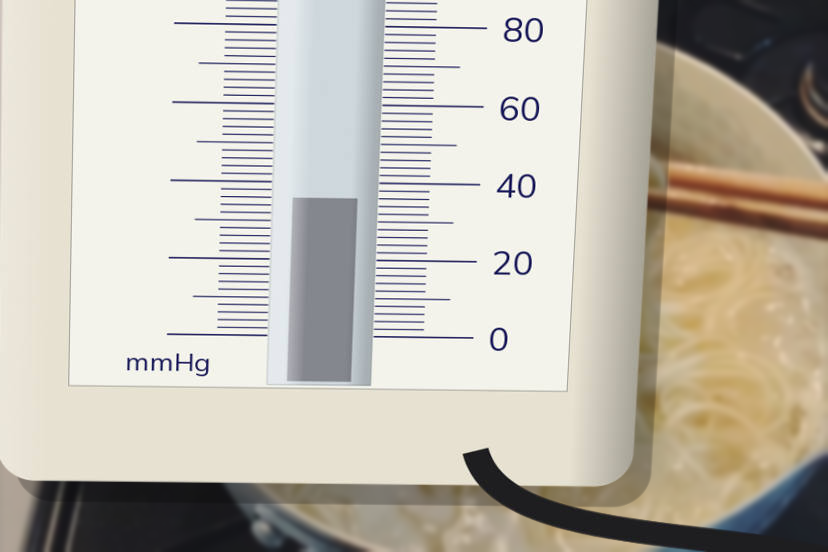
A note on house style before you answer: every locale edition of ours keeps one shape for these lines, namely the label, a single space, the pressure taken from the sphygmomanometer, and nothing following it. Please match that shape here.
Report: 36 mmHg
